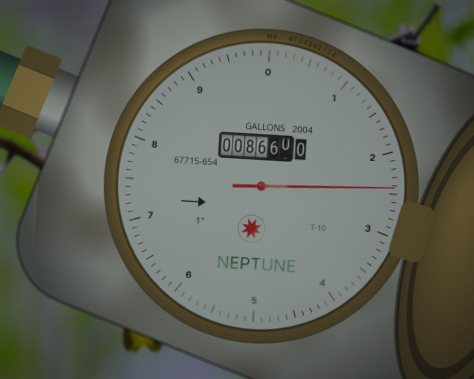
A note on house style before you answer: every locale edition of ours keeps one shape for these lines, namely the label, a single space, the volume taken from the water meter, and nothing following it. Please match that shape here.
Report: 86602.4 gal
